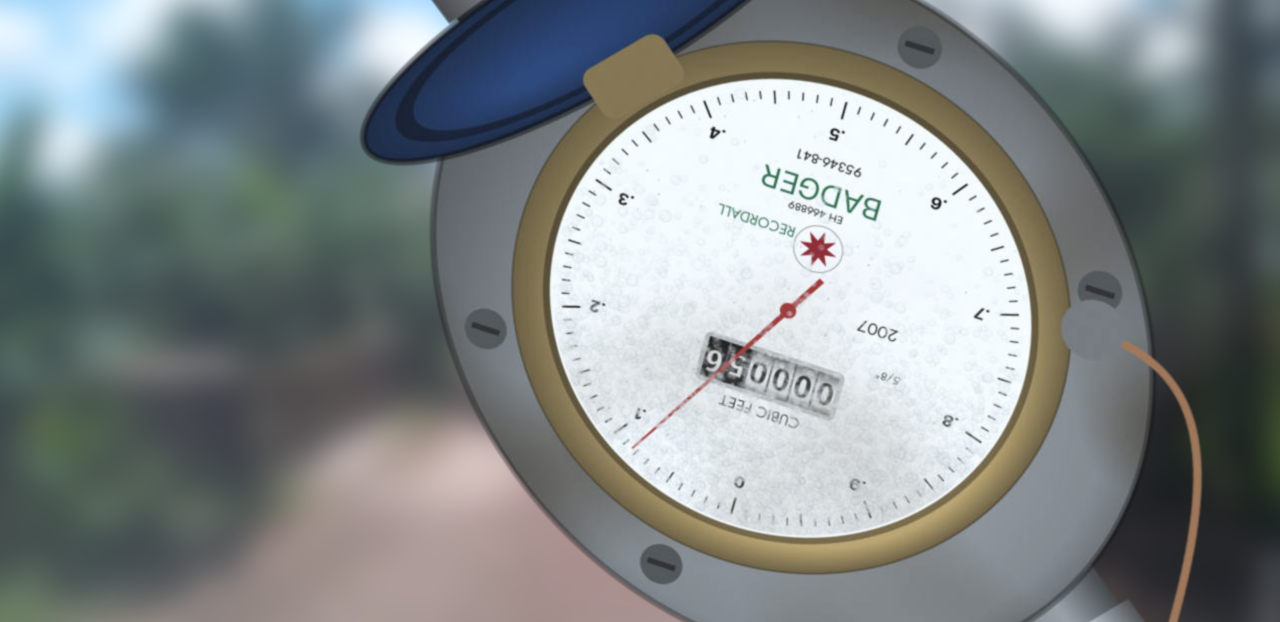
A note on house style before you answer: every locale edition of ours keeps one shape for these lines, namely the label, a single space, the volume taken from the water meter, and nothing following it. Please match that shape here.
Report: 56.08 ft³
